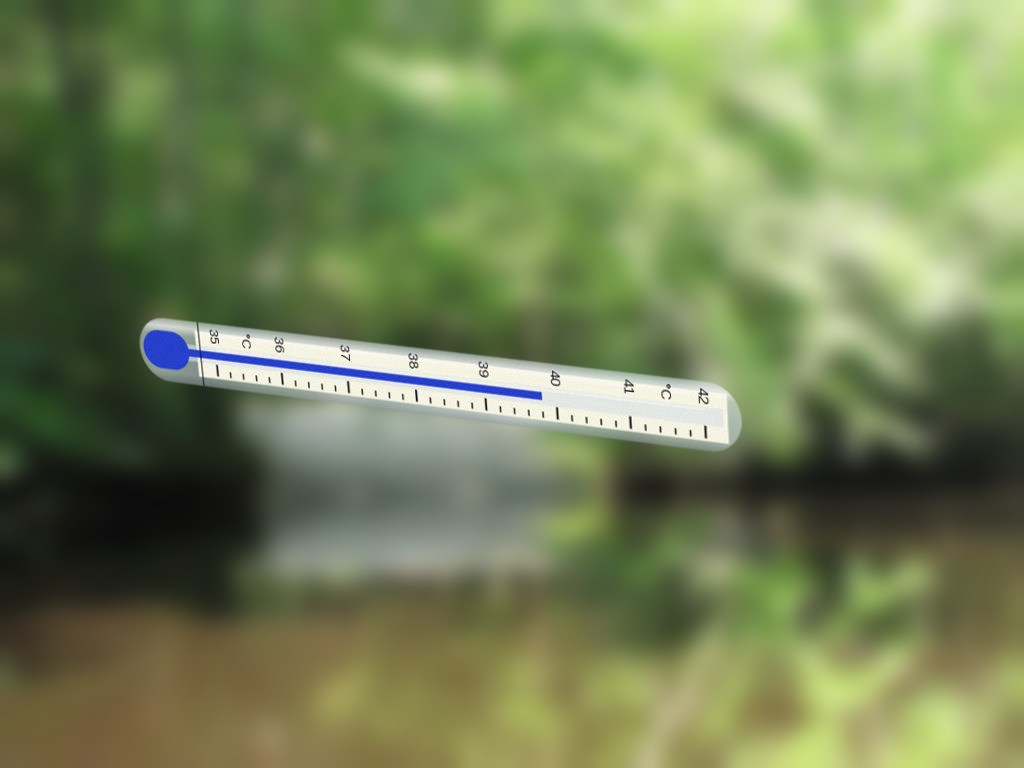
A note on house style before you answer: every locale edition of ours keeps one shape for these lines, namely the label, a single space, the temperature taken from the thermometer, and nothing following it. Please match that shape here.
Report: 39.8 °C
